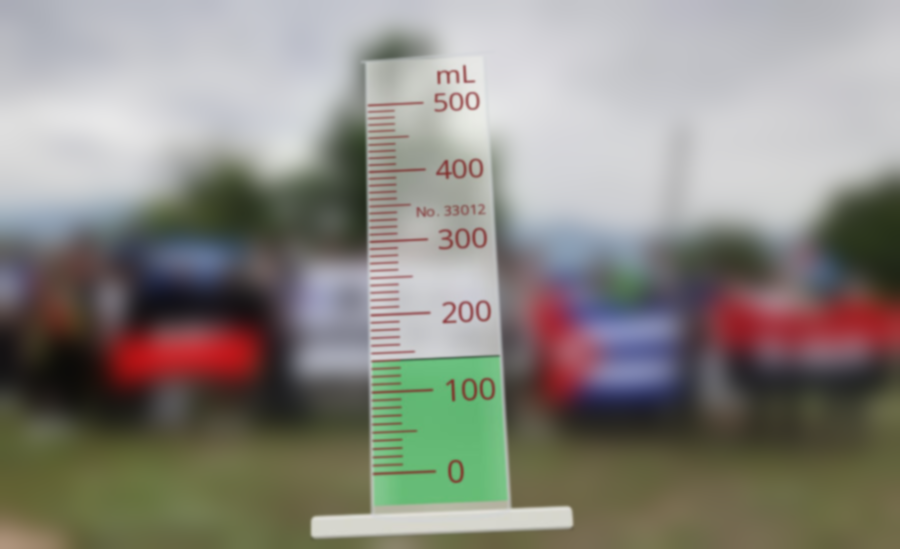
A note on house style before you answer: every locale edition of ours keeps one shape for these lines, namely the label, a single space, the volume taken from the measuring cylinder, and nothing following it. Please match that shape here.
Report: 140 mL
